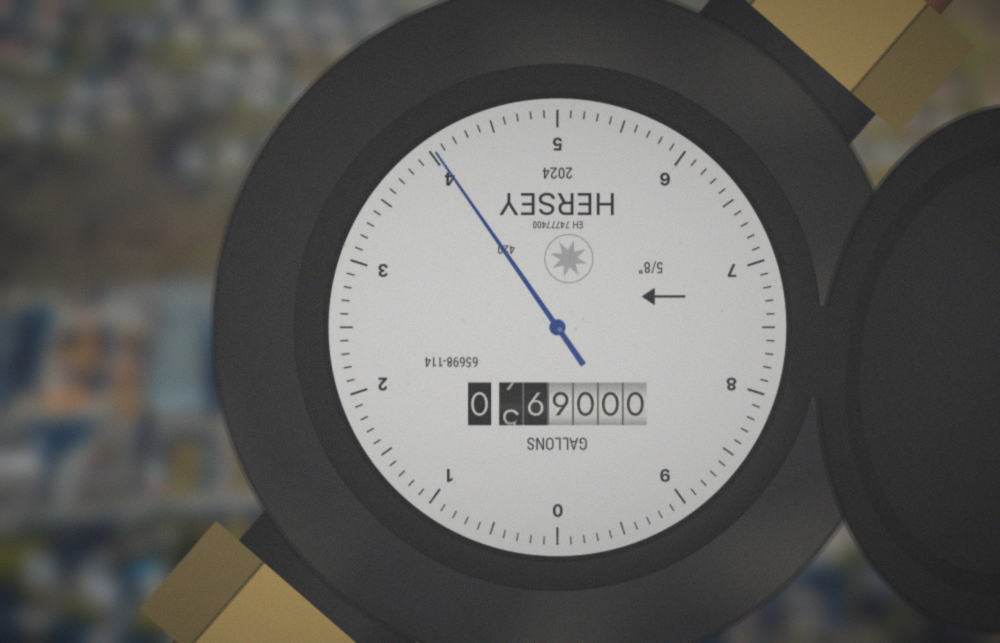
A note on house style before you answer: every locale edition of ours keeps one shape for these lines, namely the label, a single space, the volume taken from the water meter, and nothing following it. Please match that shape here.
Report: 6954.0 gal
